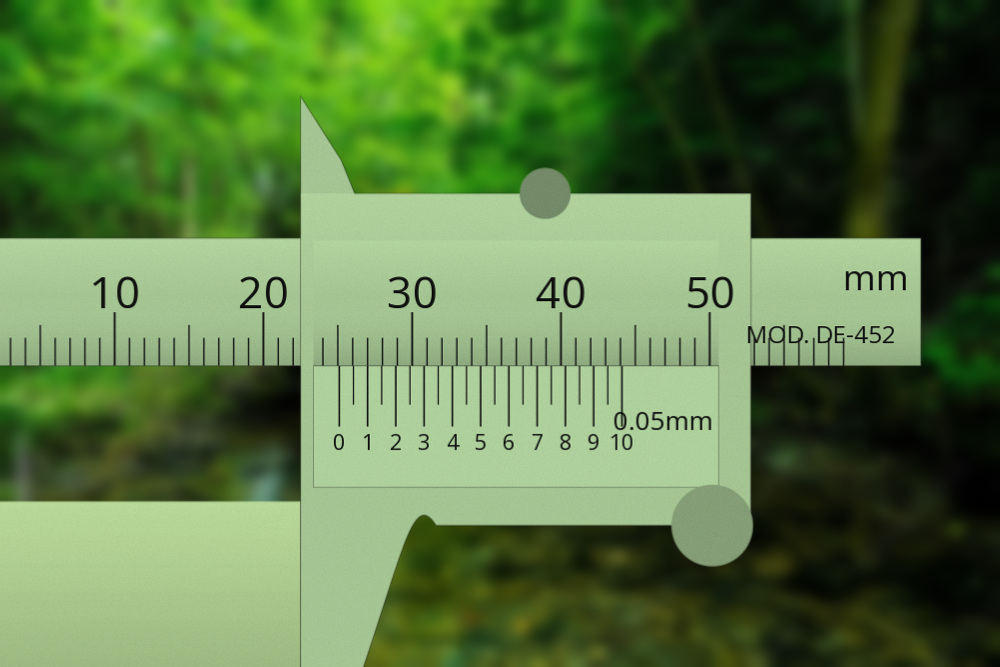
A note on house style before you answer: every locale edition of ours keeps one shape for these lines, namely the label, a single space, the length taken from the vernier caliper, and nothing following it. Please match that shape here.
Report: 25.1 mm
